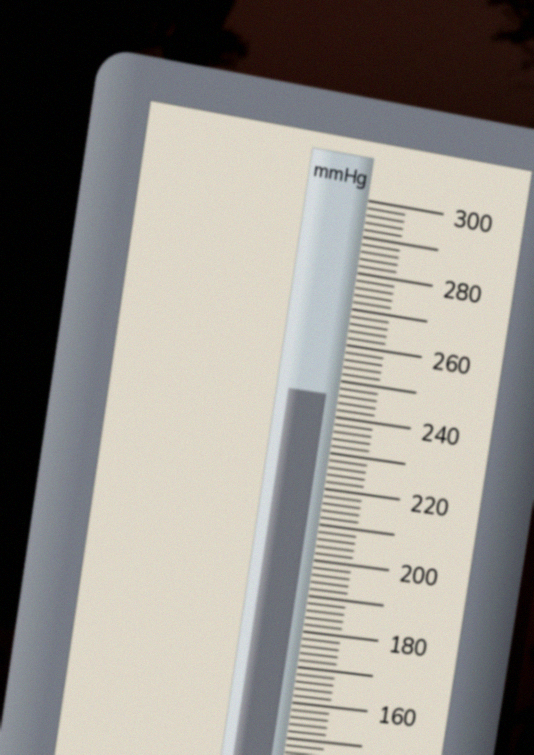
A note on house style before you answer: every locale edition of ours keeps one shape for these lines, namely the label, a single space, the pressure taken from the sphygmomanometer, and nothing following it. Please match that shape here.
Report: 246 mmHg
